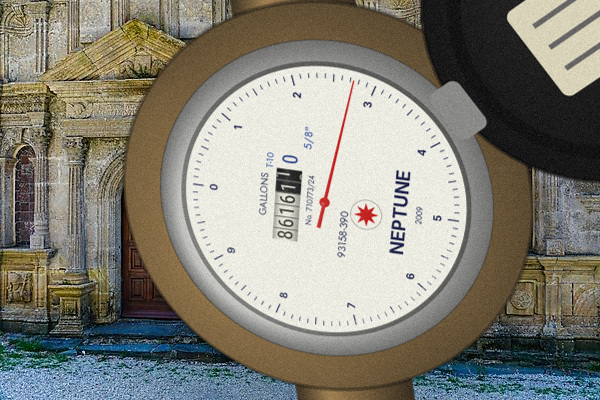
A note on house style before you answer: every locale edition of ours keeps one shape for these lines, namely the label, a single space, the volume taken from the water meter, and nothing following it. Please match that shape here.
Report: 8616112.7 gal
